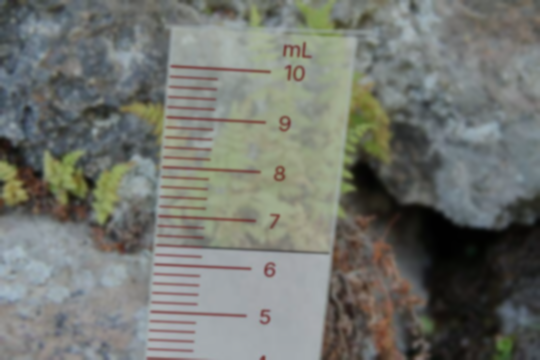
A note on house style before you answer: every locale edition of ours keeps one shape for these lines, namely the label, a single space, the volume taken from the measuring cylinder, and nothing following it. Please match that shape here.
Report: 6.4 mL
